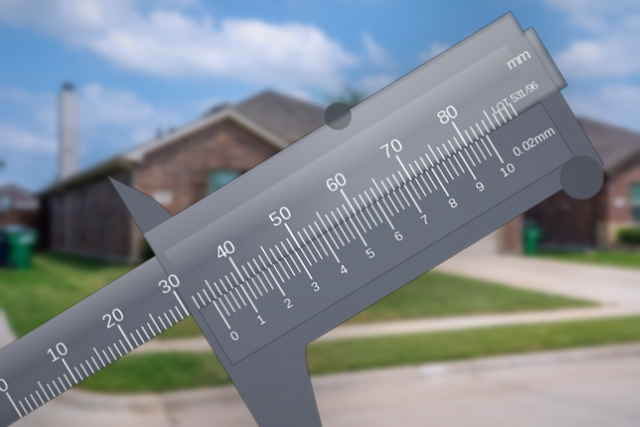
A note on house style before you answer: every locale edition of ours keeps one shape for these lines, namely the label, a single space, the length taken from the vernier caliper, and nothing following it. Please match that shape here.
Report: 34.4 mm
